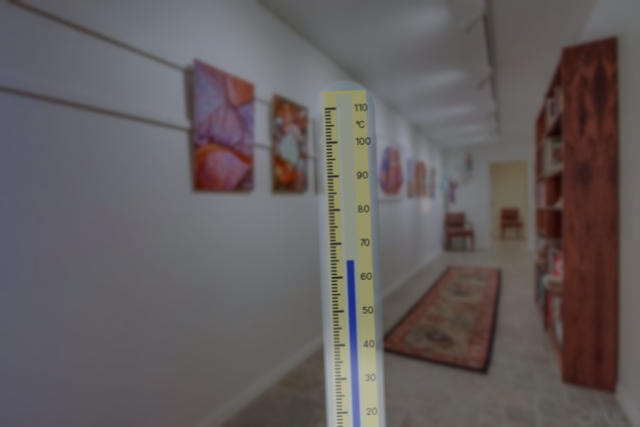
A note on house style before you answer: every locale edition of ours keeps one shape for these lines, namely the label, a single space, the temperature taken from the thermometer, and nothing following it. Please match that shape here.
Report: 65 °C
